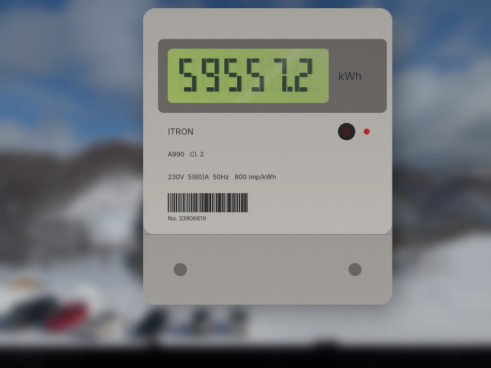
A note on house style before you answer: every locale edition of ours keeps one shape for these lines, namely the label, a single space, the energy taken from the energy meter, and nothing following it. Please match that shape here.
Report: 59557.2 kWh
